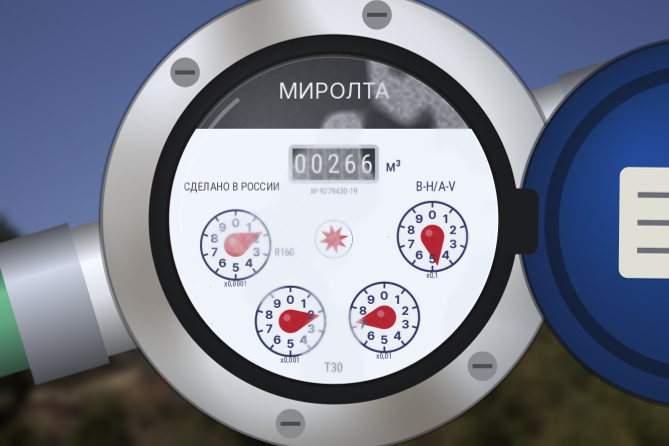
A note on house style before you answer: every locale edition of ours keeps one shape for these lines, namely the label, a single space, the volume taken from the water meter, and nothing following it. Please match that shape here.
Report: 266.4721 m³
